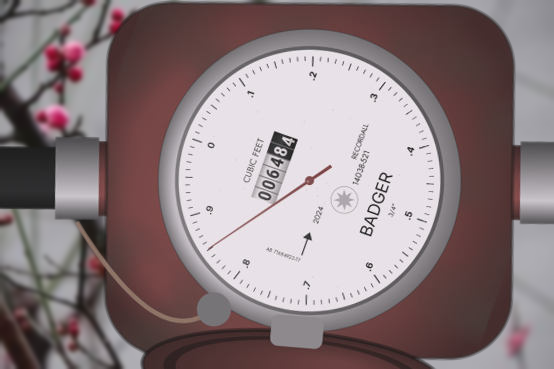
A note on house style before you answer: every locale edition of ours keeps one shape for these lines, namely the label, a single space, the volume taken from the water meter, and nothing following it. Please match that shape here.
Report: 6483.85 ft³
